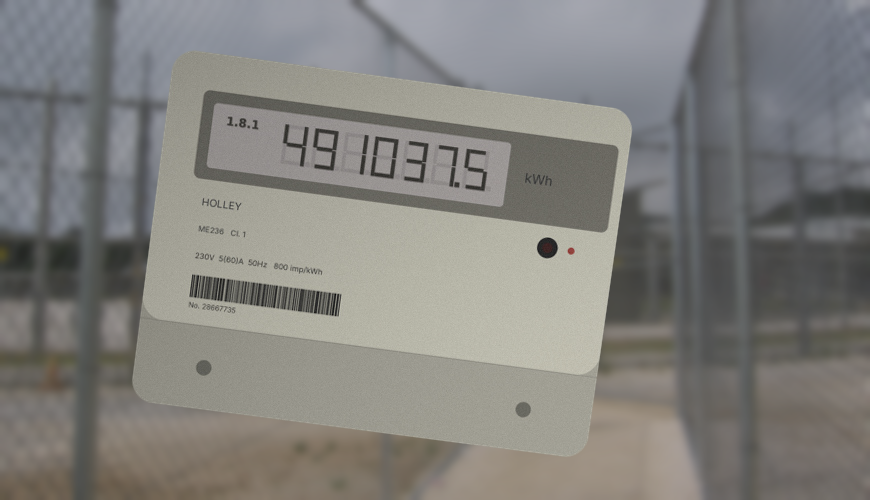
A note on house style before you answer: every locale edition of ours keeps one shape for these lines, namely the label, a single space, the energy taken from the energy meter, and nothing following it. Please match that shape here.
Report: 491037.5 kWh
